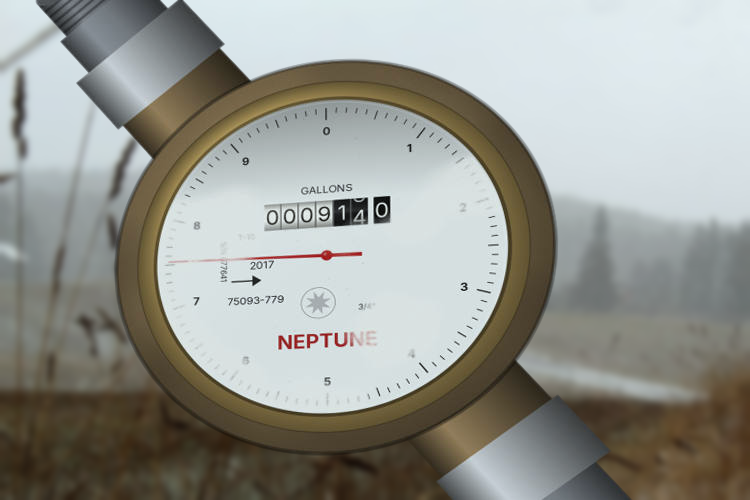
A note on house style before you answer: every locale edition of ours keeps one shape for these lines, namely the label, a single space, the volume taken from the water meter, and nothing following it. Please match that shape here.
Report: 9137.5 gal
